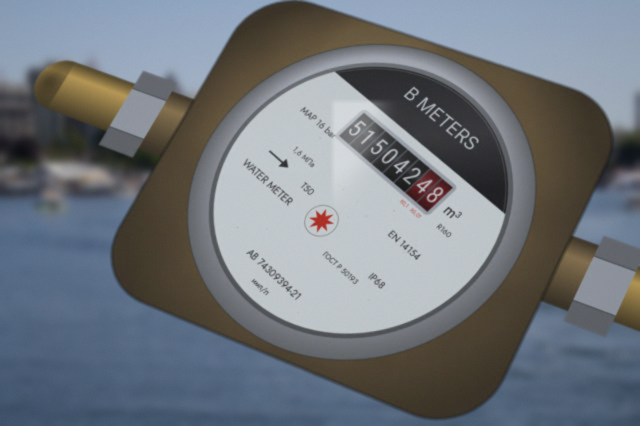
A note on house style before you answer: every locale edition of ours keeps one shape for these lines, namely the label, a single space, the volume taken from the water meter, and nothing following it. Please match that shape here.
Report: 515042.48 m³
